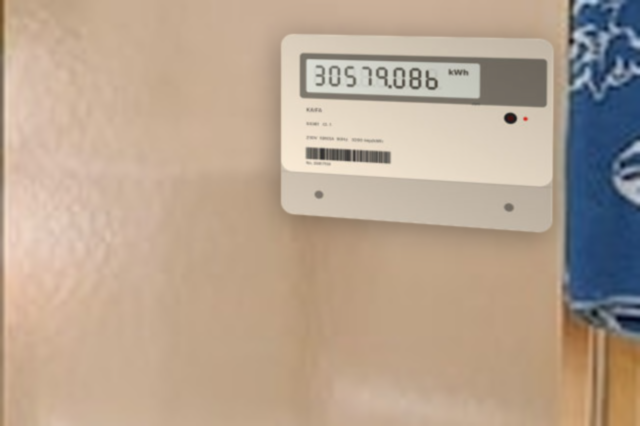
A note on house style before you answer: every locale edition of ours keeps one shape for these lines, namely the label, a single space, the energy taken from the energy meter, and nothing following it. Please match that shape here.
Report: 30579.086 kWh
